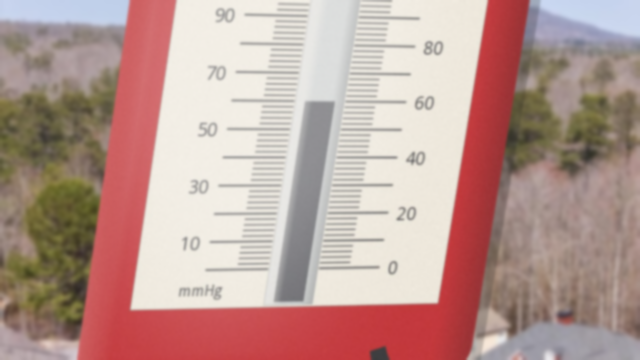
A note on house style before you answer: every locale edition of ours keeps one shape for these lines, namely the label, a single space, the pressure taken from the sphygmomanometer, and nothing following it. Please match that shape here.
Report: 60 mmHg
